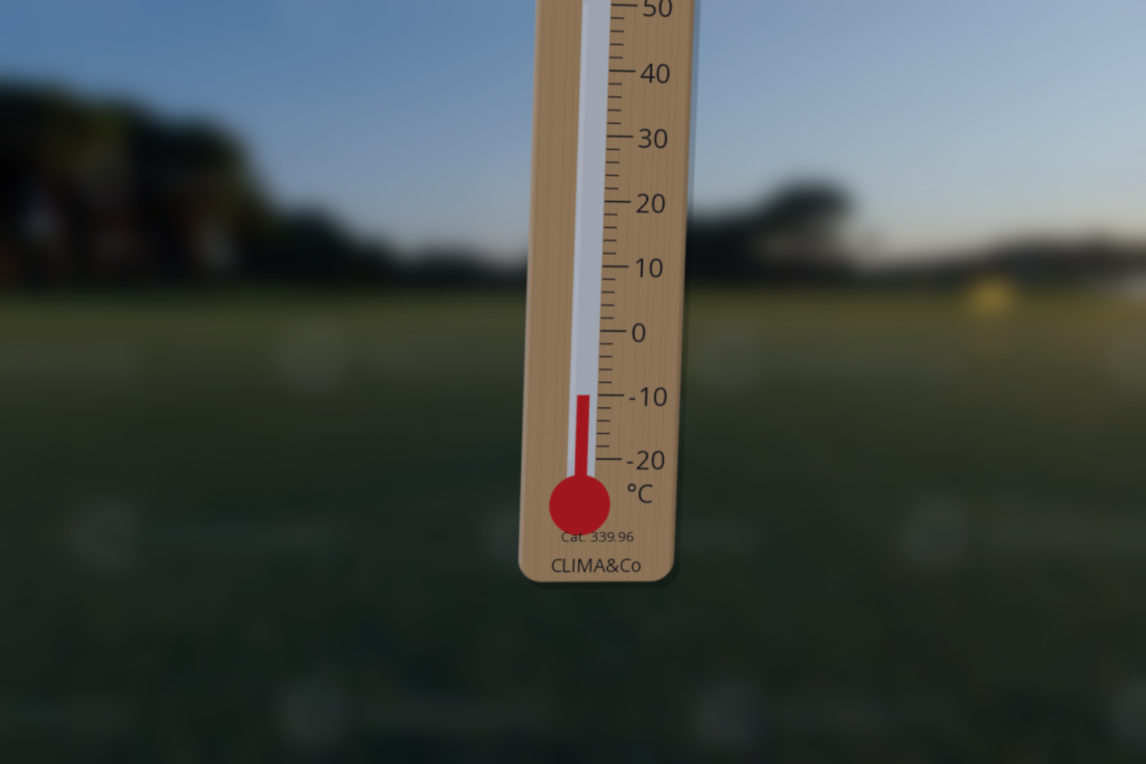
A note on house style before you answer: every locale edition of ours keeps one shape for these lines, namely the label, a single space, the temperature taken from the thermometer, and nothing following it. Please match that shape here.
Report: -10 °C
